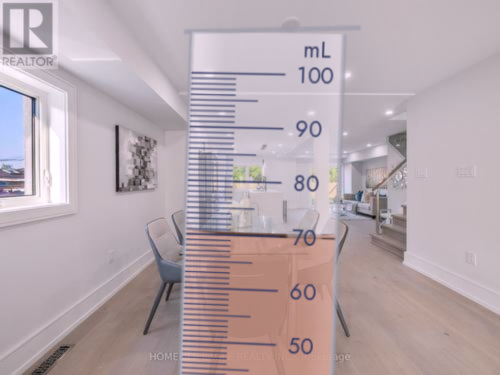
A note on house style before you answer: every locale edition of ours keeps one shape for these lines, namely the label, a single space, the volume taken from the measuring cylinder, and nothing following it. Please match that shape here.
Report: 70 mL
